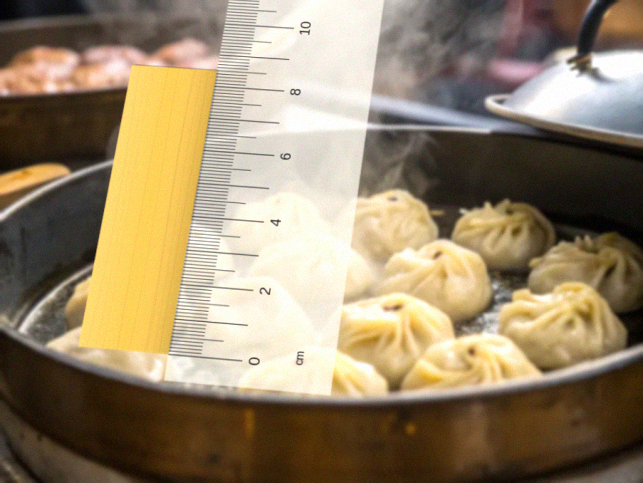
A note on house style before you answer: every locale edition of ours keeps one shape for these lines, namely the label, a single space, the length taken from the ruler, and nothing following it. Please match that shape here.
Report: 8.5 cm
